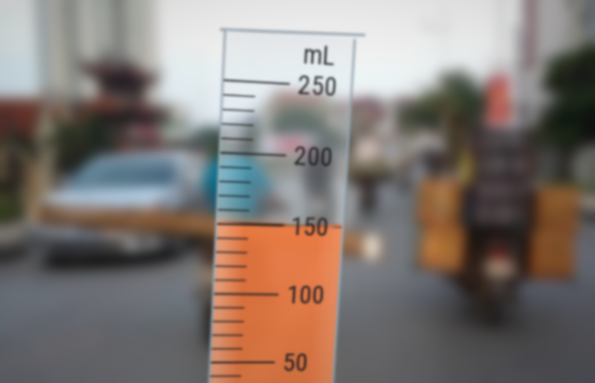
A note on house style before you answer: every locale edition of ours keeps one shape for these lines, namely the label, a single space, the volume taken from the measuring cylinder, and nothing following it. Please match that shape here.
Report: 150 mL
